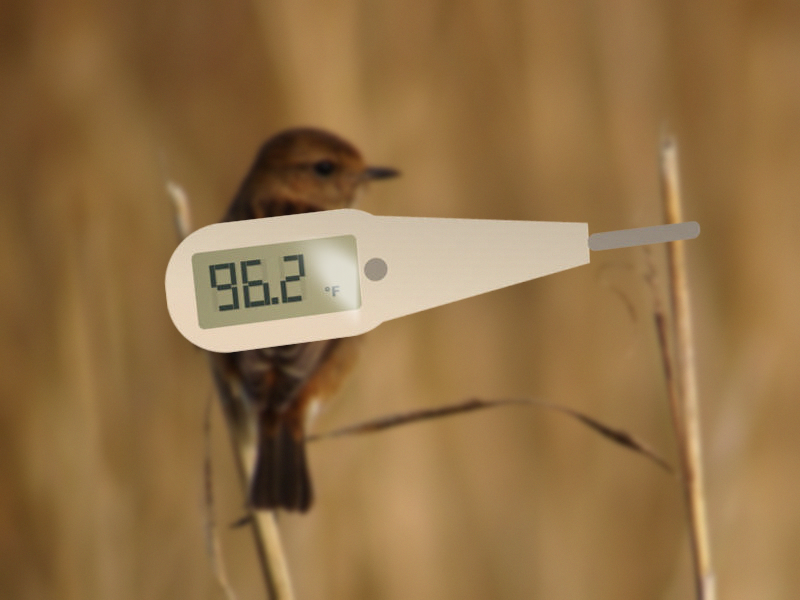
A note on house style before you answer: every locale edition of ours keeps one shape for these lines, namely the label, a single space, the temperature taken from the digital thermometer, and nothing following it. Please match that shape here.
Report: 96.2 °F
